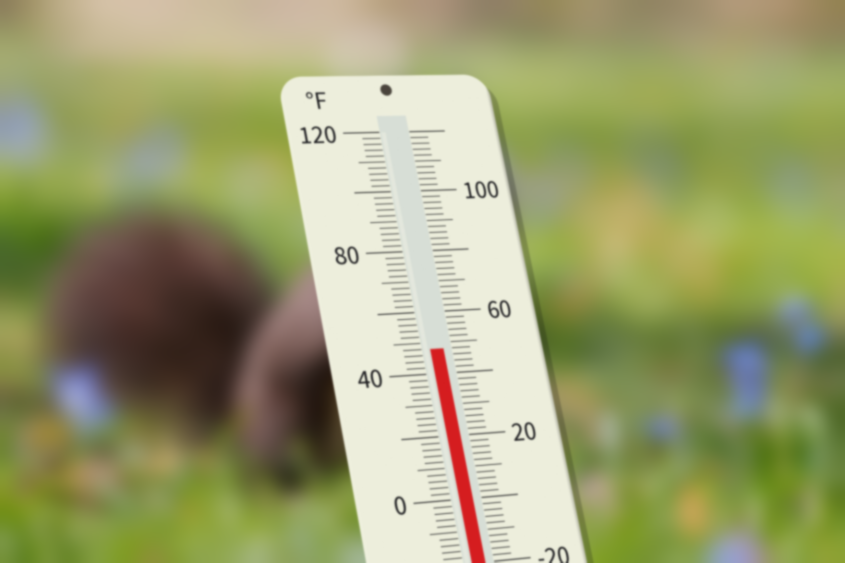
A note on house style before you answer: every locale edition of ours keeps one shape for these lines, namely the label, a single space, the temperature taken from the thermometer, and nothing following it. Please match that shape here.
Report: 48 °F
